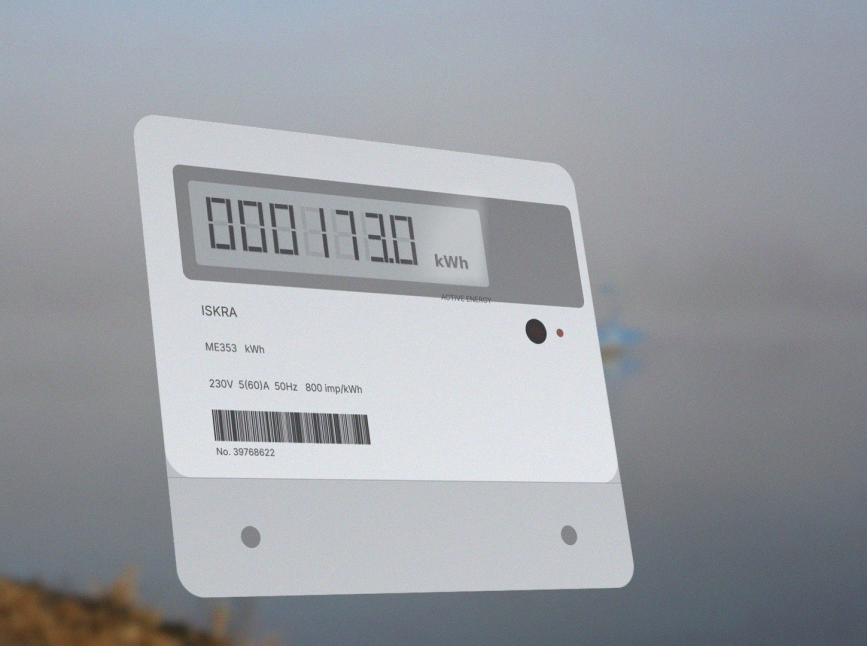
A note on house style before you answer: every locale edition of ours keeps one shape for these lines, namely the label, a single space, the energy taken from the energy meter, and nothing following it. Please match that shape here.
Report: 173.0 kWh
